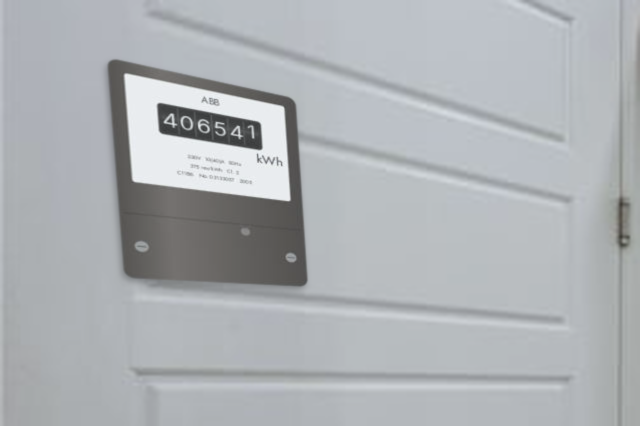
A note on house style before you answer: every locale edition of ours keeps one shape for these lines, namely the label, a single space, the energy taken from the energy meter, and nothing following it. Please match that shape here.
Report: 406541 kWh
